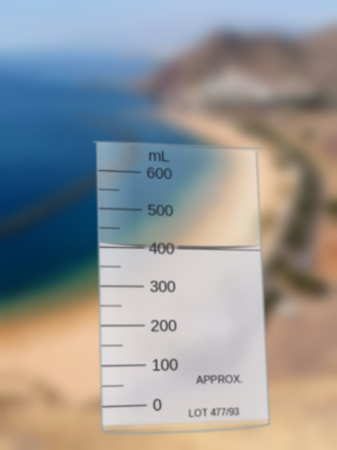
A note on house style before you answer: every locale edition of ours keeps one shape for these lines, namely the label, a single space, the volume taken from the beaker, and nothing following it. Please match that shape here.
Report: 400 mL
